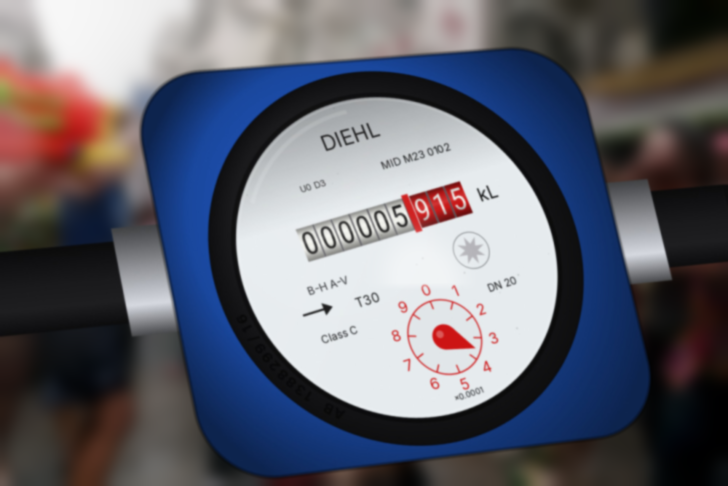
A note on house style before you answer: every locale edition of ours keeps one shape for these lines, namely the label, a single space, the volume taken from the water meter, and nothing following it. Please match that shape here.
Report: 5.9153 kL
